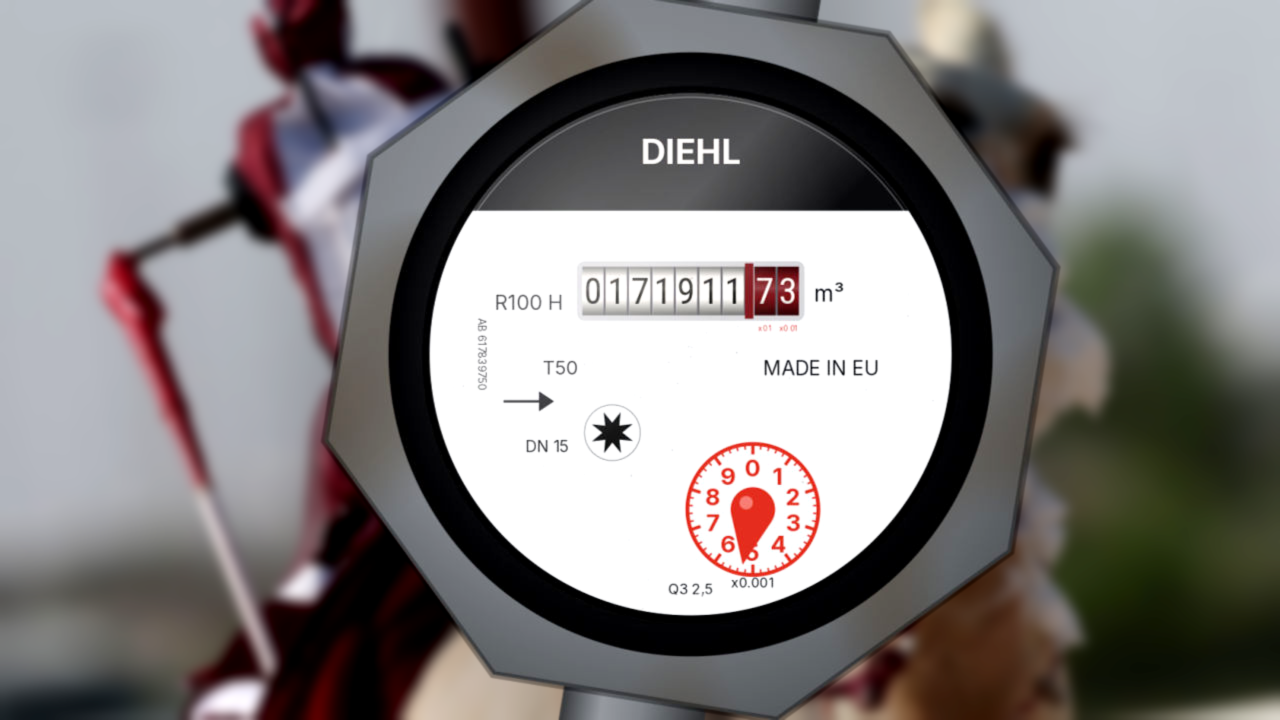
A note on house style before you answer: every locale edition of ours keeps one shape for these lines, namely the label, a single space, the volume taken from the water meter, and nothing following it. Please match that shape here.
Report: 171911.735 m³
